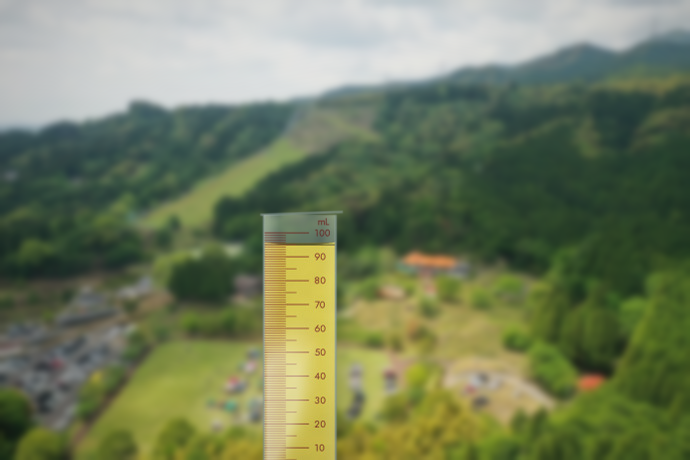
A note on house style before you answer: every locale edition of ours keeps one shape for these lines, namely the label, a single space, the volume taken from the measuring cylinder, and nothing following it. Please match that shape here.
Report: 95 mL
